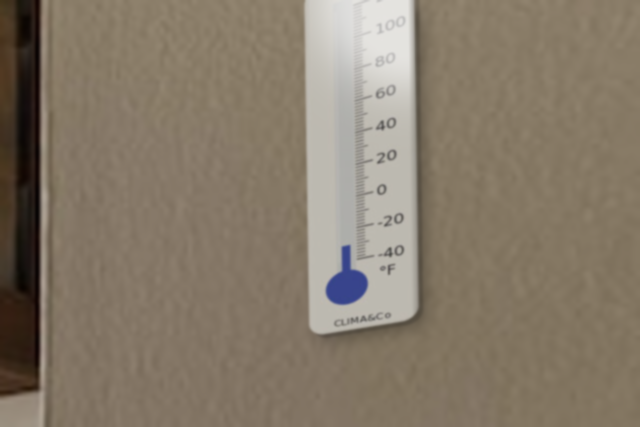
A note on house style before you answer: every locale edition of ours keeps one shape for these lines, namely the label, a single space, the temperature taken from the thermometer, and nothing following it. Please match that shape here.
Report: -30 °F
